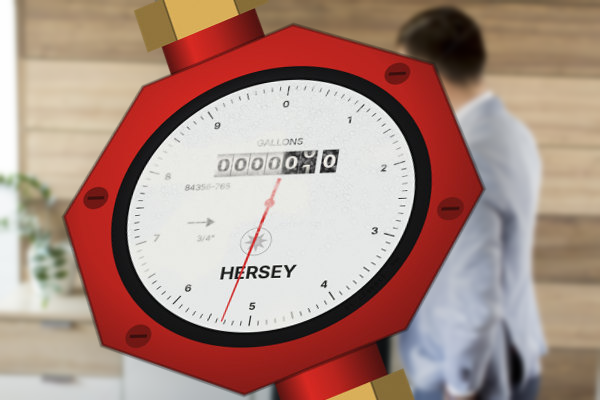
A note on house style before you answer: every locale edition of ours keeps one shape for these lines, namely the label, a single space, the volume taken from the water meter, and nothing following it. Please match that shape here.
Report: 5.3 gal
